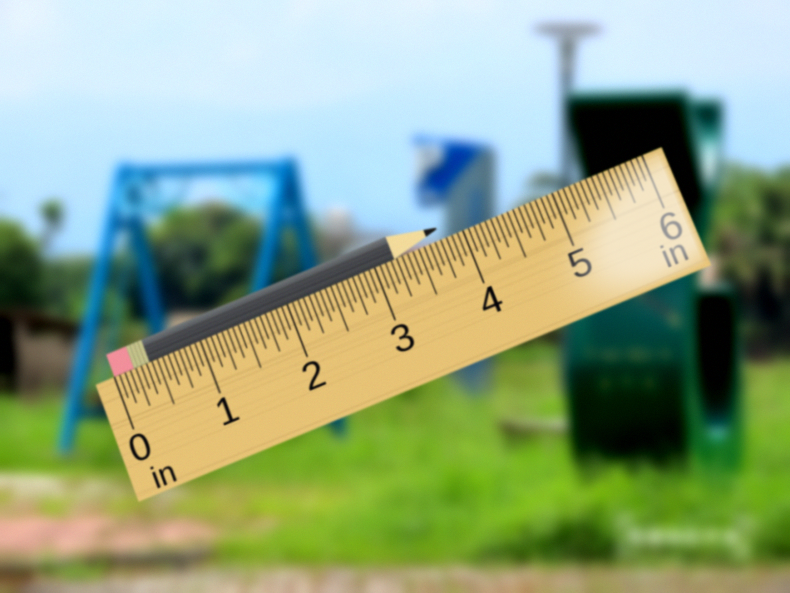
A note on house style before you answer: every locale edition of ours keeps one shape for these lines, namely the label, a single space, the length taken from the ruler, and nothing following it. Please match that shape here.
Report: 3.75 in
